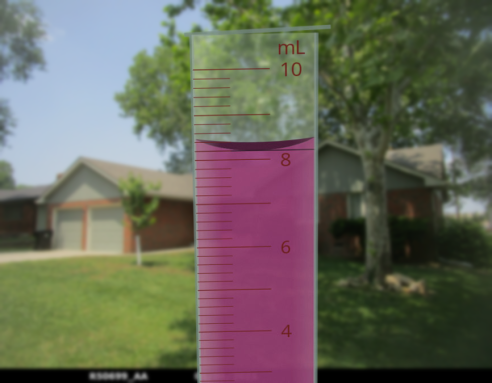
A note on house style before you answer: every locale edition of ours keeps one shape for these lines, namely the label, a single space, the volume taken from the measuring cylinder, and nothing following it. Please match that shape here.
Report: 8.2 mL
